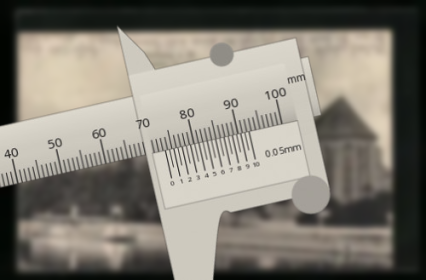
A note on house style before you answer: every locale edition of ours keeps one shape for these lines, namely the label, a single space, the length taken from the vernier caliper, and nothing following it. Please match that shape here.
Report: 73.5 mm
